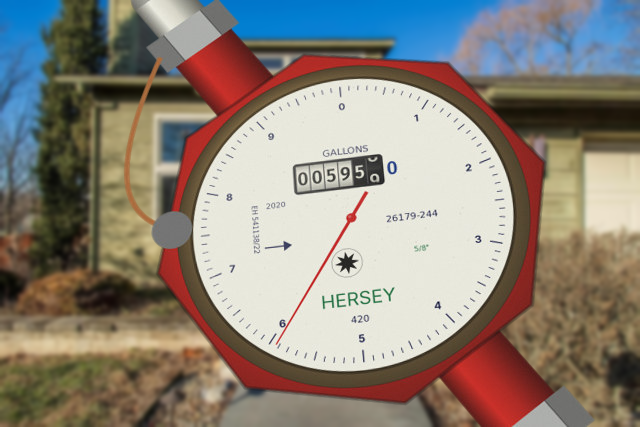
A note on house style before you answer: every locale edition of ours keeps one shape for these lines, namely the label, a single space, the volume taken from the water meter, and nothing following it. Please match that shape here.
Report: 59585.9 gal
